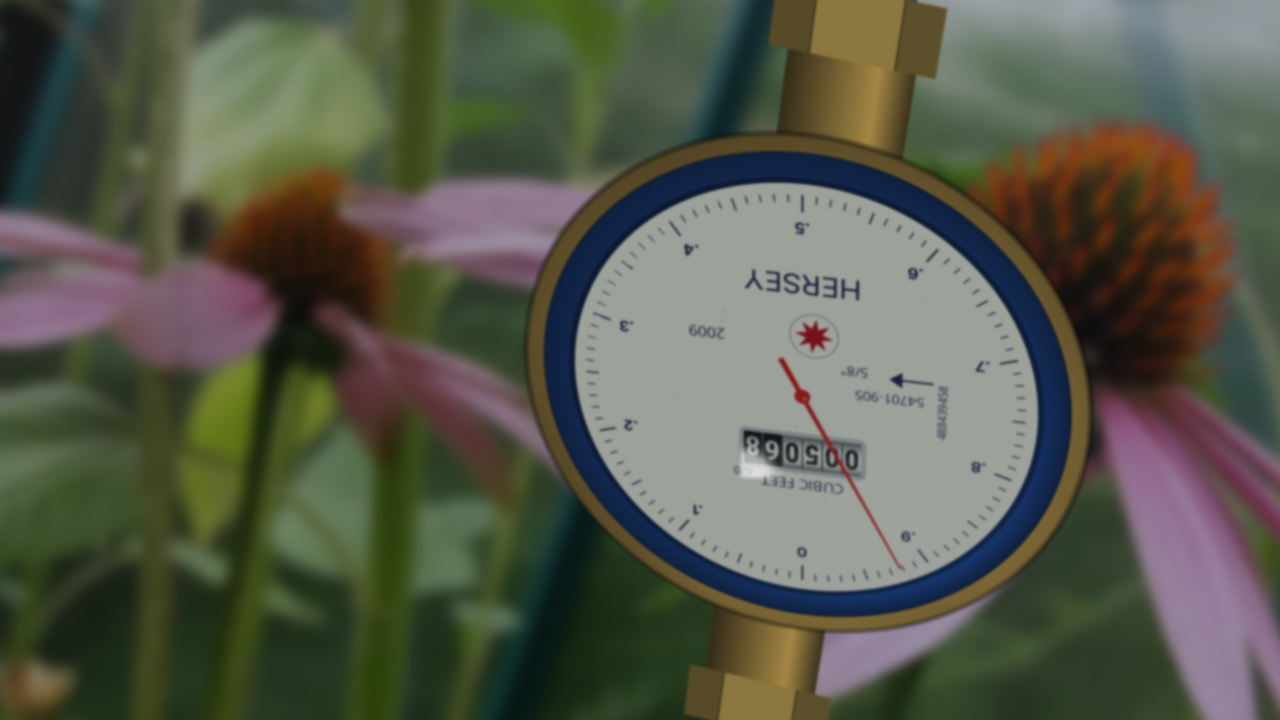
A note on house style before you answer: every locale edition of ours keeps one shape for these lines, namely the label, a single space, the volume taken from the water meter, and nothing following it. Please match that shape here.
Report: 5067.92 ft³
